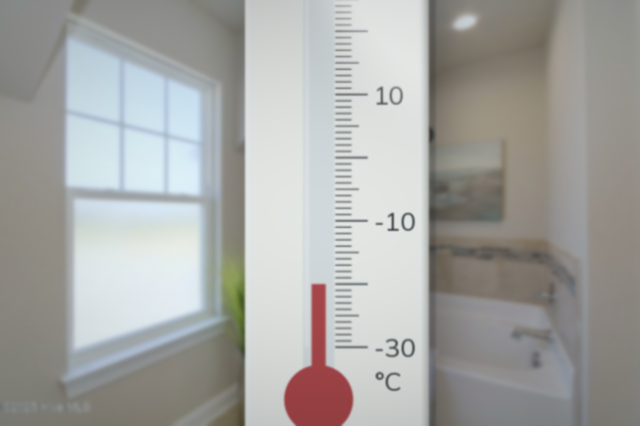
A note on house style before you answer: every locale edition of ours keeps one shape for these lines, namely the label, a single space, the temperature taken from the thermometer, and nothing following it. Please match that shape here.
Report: -20 °C
